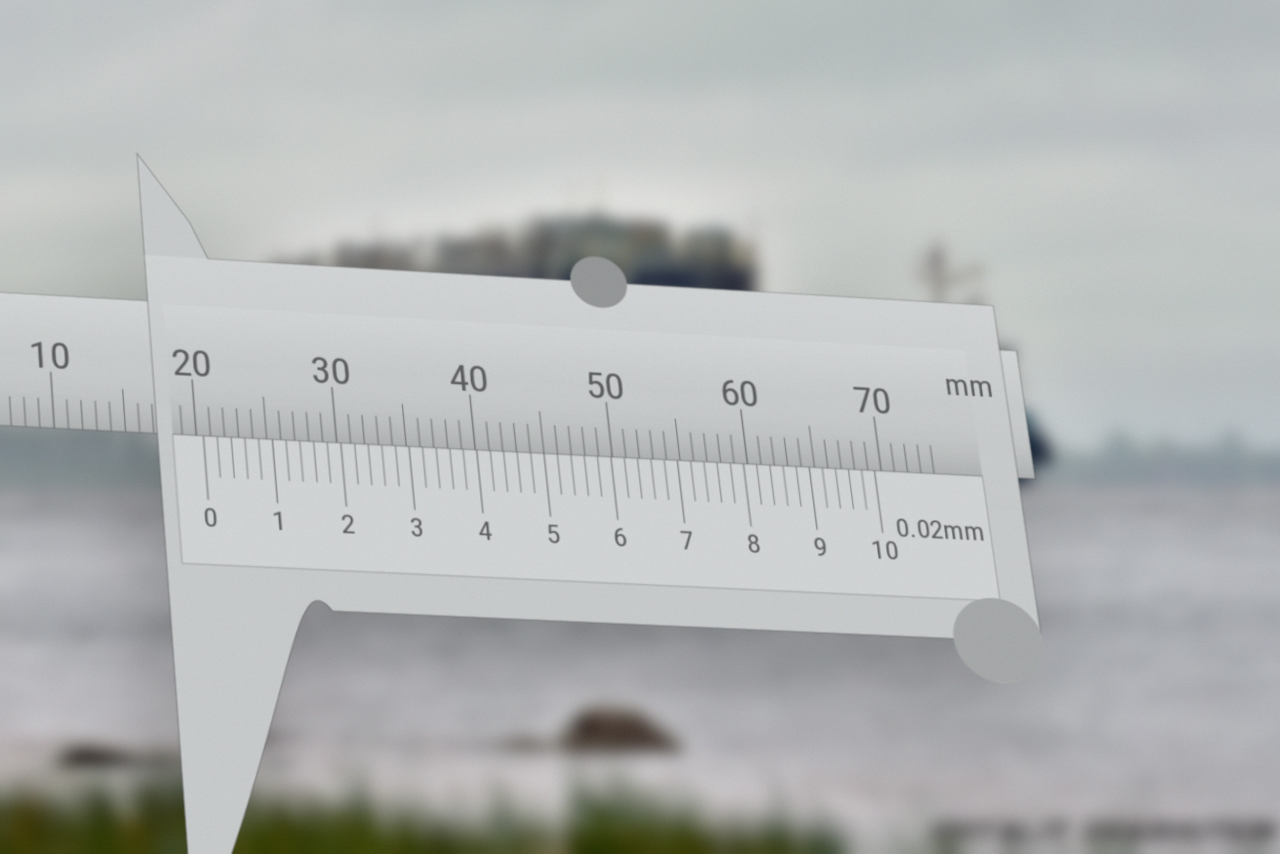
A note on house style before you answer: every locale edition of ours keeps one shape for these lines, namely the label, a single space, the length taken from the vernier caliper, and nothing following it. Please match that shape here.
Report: 20.5 mm
